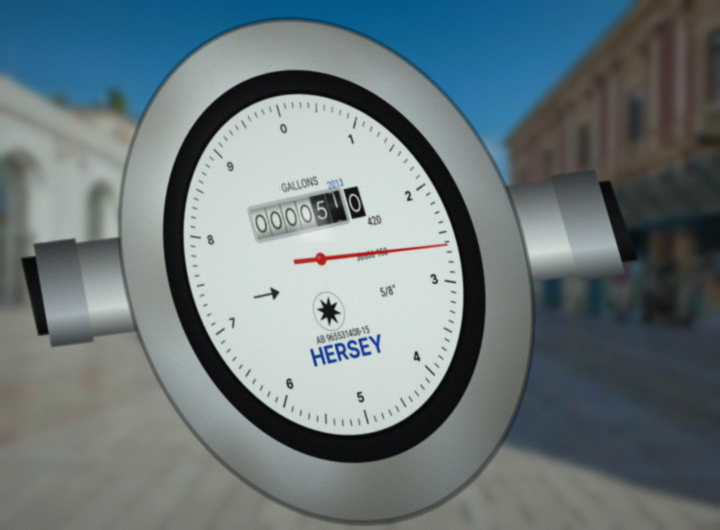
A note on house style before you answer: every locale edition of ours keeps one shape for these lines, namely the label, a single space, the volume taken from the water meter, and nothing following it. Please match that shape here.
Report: 512.6 gal
